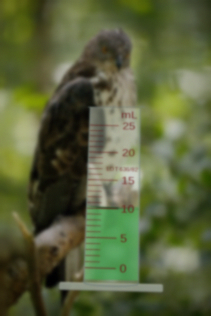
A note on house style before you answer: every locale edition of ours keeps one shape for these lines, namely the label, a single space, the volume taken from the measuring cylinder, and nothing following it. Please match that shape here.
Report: 10 mL
